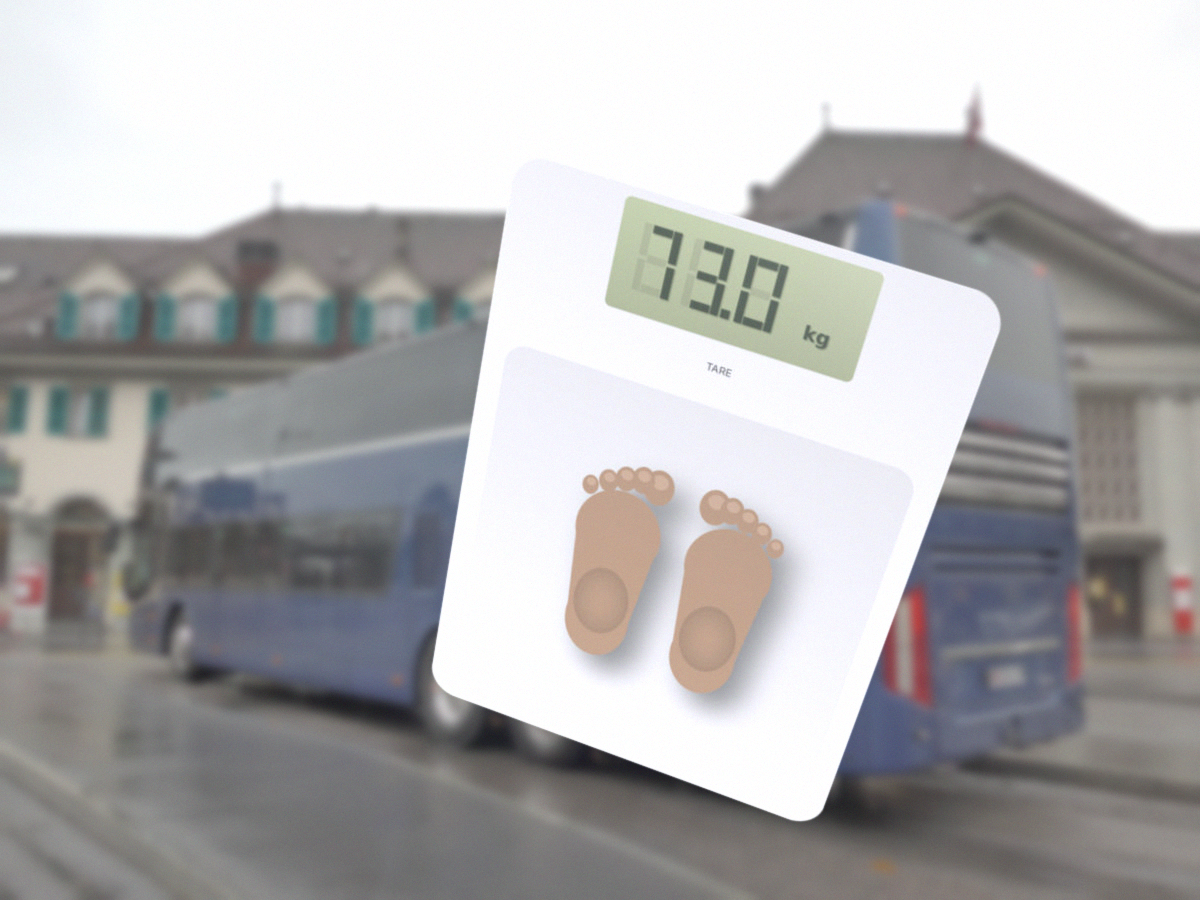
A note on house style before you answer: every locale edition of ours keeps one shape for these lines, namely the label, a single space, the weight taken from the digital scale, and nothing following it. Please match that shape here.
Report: 73.0 kg
